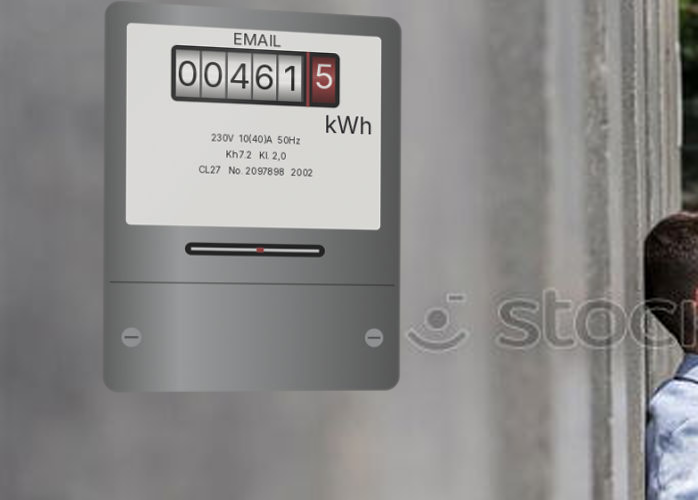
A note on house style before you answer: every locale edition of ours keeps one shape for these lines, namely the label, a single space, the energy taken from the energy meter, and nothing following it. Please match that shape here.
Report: 461.5 kWh
